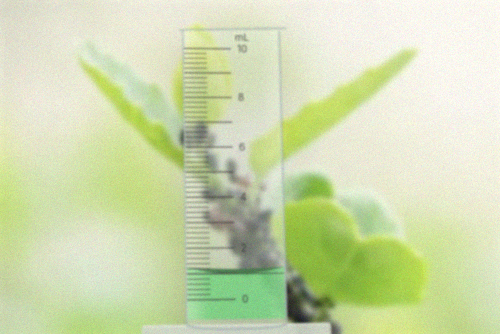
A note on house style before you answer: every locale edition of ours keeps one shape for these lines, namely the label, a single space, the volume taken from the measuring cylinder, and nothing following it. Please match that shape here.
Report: 1 mL
